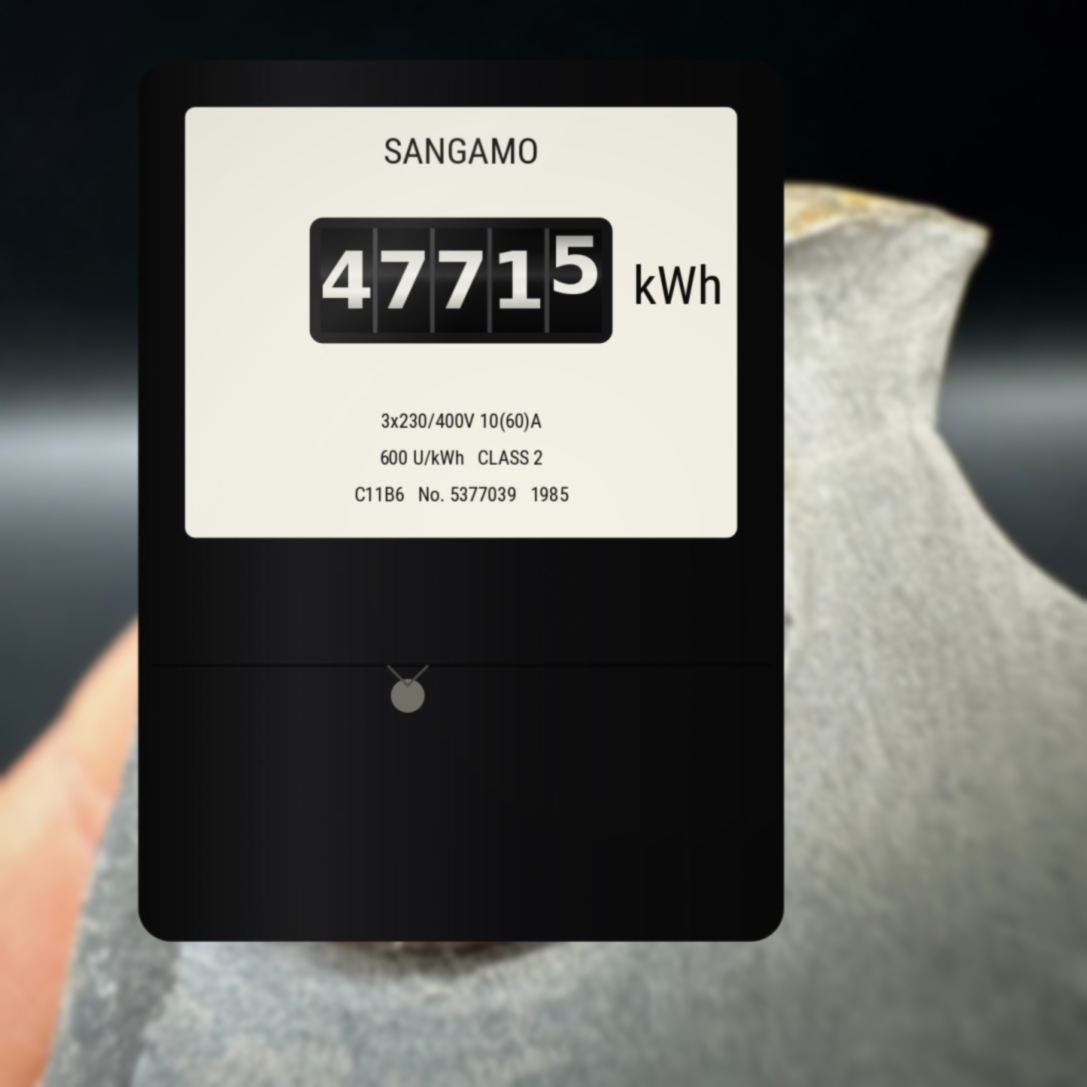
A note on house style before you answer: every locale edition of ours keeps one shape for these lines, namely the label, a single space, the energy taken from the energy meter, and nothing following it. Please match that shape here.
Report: 47715 kWh
